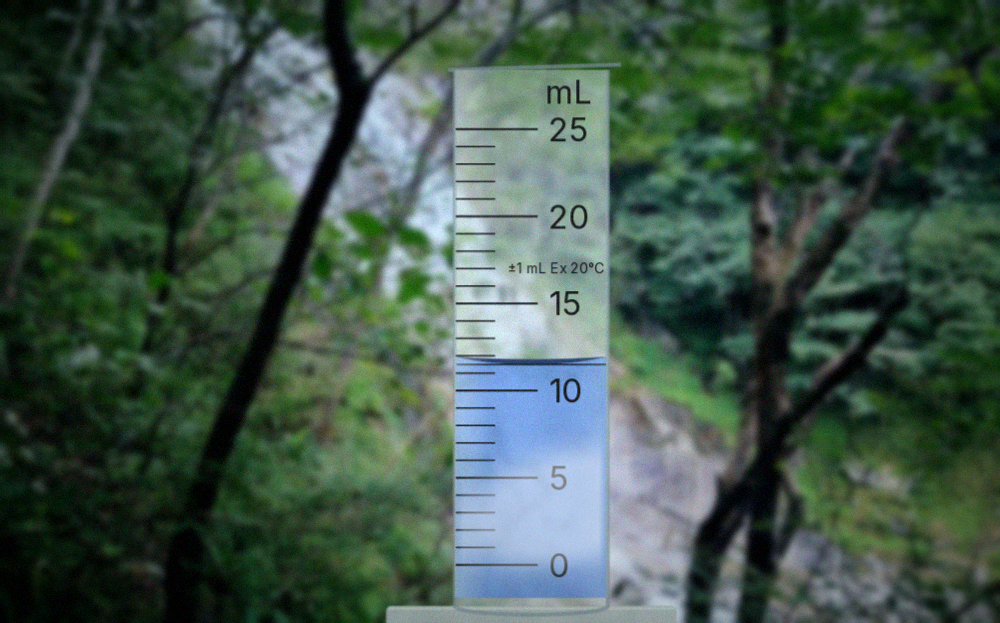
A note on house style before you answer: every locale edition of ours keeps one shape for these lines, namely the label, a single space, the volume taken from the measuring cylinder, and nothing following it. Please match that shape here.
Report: 11.5 mL
